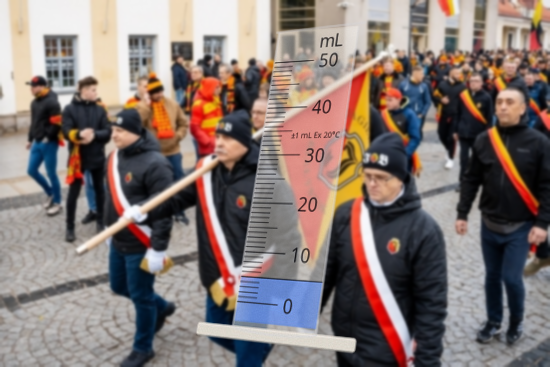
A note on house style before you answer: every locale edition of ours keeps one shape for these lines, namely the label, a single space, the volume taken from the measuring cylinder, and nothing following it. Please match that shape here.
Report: 5 mL
